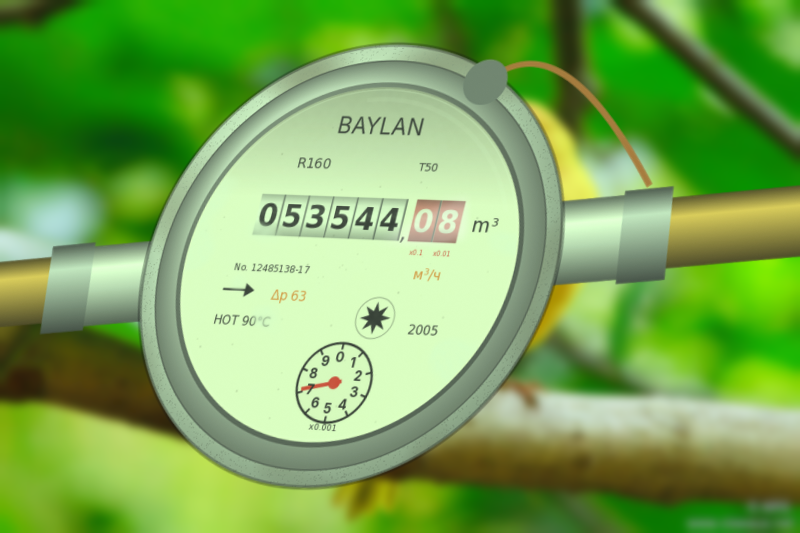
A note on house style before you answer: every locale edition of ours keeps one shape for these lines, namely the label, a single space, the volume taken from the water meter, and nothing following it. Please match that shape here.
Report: 53544.087 m³
